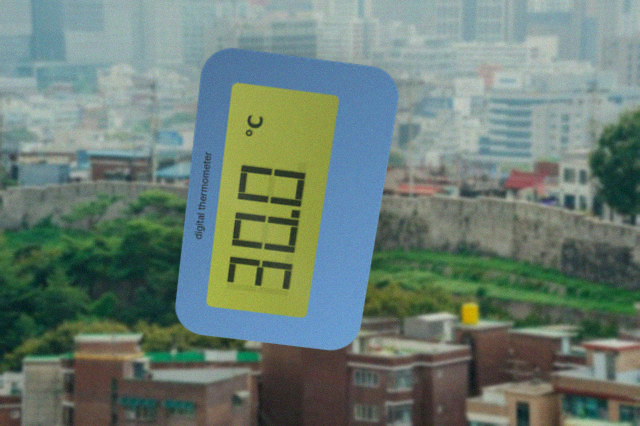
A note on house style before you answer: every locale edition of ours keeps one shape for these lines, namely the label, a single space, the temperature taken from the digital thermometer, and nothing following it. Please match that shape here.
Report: 30.0 °C
